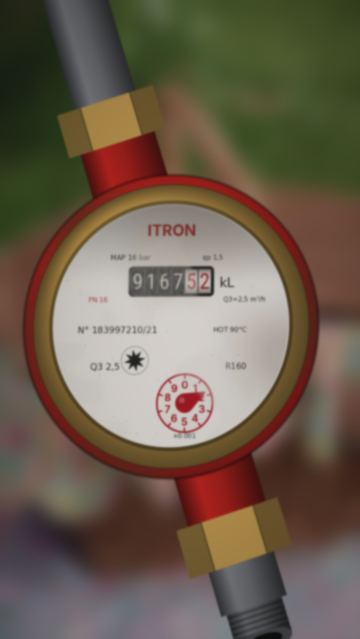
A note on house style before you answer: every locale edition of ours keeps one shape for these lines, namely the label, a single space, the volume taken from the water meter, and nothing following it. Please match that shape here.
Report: 9167.521 kL
